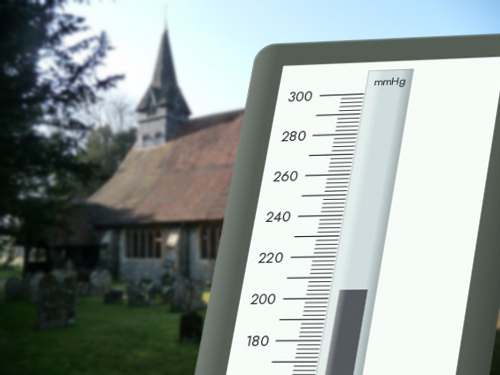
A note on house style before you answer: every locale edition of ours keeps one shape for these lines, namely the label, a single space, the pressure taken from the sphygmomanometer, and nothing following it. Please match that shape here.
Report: 204 mmHg
